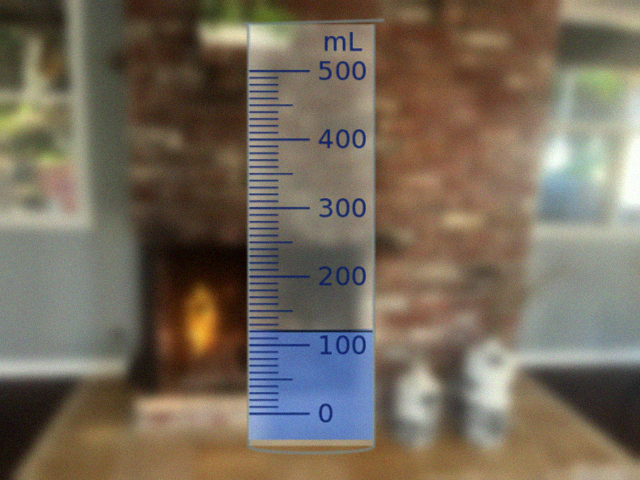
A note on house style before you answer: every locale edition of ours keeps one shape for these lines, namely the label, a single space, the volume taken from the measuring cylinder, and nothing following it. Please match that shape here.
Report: 120 mL
